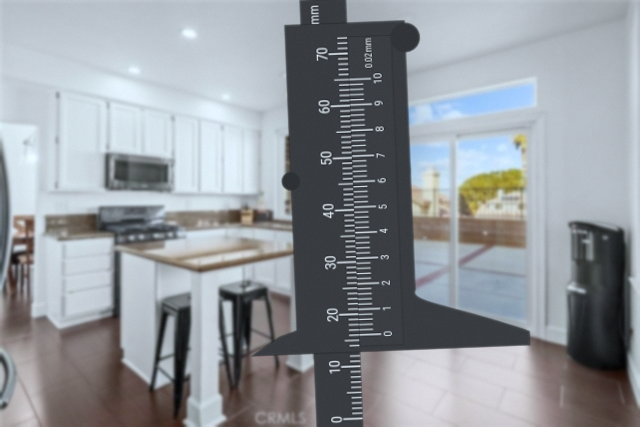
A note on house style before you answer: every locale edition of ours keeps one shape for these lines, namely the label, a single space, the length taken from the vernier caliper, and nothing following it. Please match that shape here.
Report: 16.0 mm
